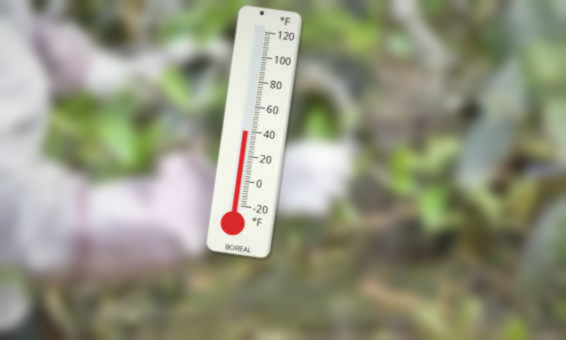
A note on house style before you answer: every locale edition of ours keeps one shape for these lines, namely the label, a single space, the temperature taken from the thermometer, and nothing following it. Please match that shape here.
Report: 40 °F
